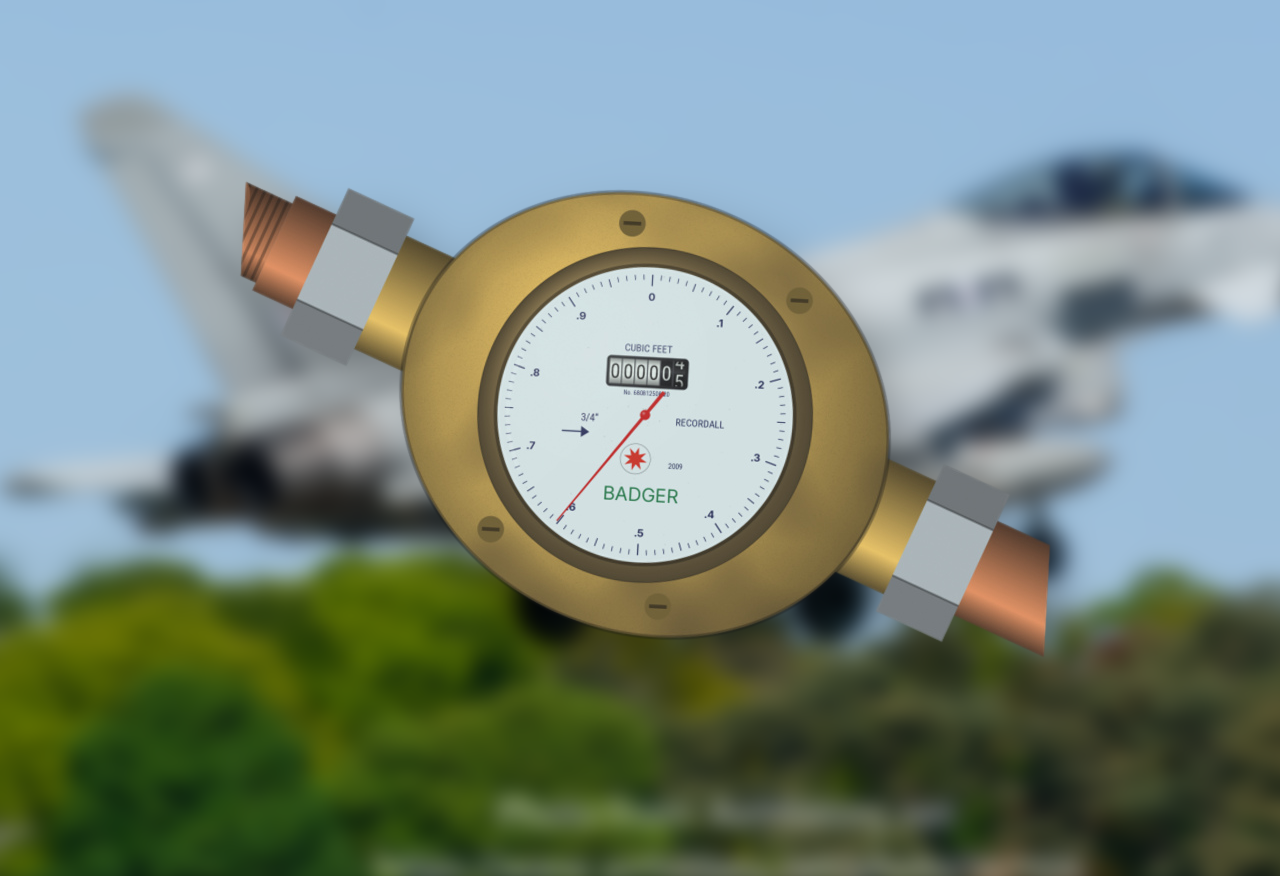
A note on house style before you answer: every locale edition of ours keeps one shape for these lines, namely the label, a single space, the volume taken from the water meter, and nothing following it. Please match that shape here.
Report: 4.60 ft³
